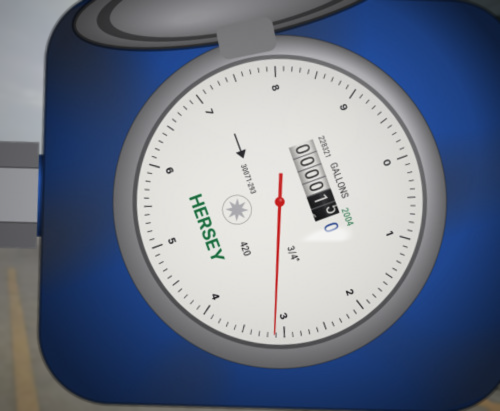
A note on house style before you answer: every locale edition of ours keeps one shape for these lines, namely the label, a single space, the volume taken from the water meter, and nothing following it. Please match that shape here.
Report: 153.1 gal
